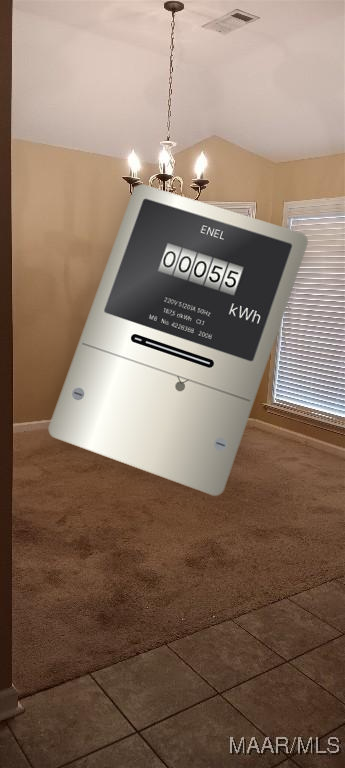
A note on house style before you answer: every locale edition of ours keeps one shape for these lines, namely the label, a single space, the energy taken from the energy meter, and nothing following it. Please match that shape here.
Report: 55 kWh
